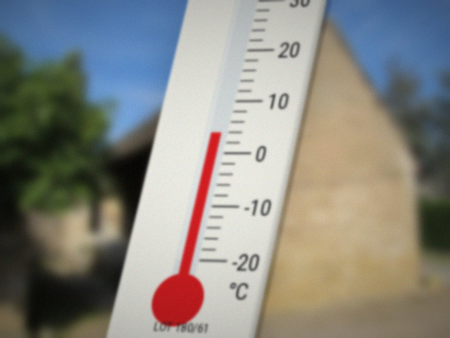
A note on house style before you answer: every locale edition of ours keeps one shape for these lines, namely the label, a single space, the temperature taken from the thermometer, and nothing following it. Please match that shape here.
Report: 4 °C
